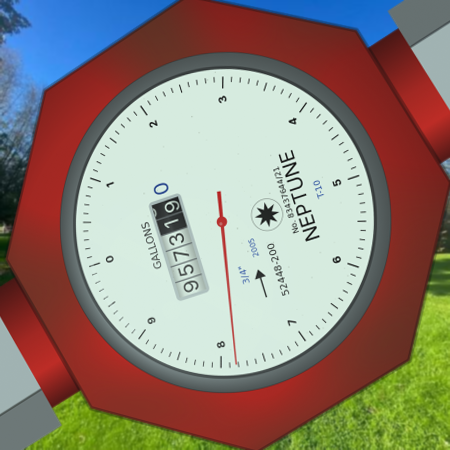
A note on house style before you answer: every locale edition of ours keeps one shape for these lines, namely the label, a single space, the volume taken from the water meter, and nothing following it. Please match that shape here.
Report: 9573187.8 gal
